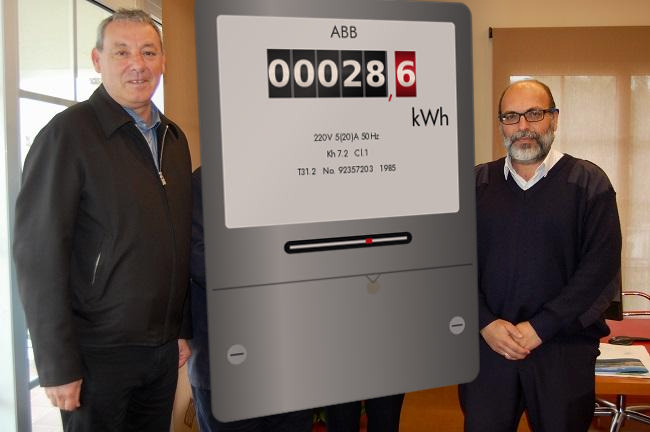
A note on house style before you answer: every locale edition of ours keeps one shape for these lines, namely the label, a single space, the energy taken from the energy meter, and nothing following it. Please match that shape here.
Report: 28.6 kWh
